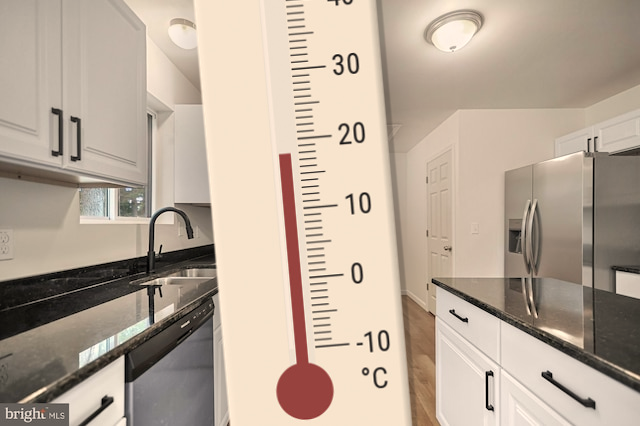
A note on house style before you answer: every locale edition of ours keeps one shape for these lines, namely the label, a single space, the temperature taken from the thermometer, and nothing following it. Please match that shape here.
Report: 18 °C
